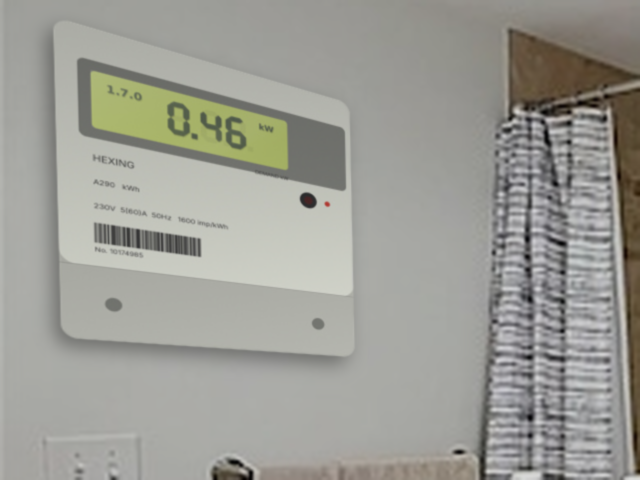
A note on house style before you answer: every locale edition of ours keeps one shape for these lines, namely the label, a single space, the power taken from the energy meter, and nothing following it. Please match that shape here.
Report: 0.46 kW
